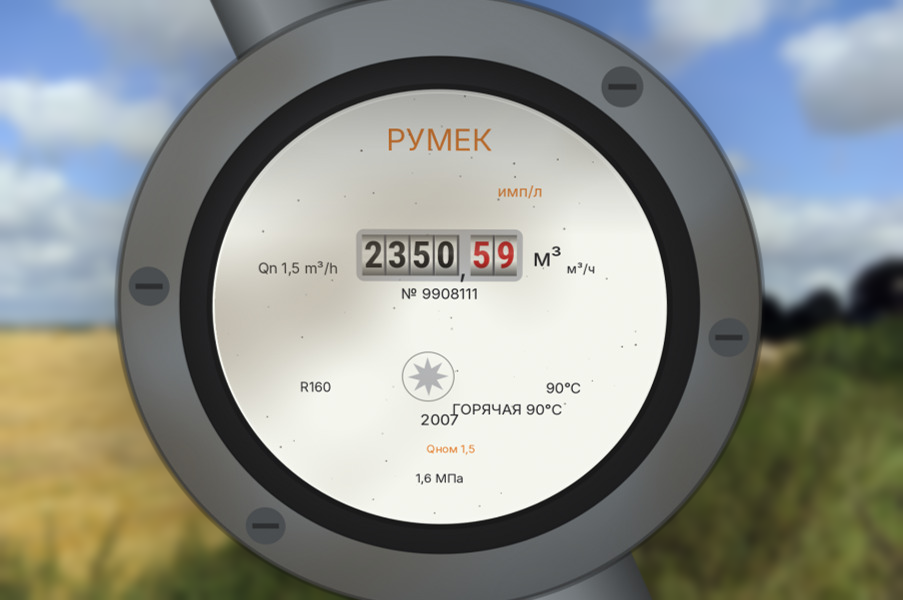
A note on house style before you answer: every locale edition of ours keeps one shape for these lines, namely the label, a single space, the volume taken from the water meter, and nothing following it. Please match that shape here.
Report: 2350.59 m³
